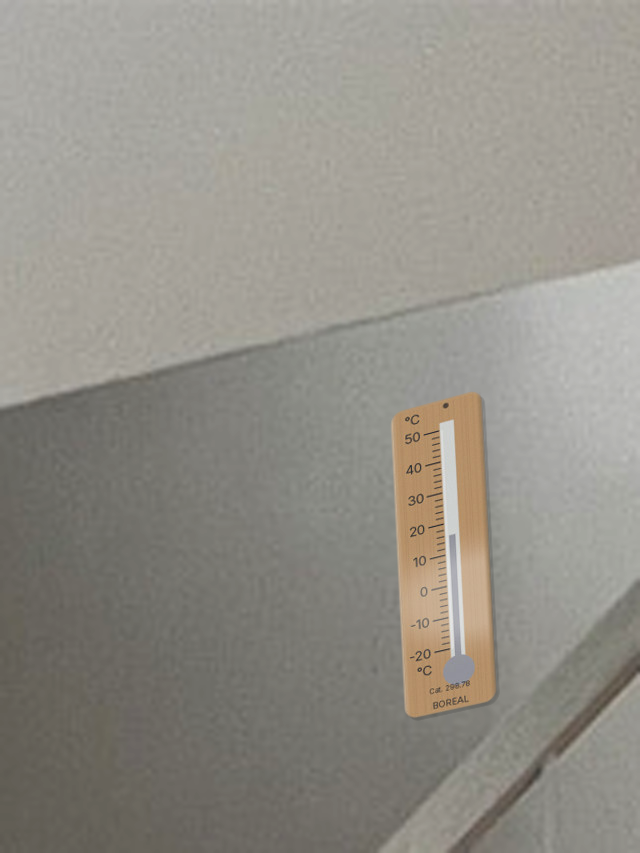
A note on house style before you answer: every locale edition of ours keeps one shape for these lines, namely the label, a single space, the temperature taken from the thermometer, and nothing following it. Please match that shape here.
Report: 16 °C
